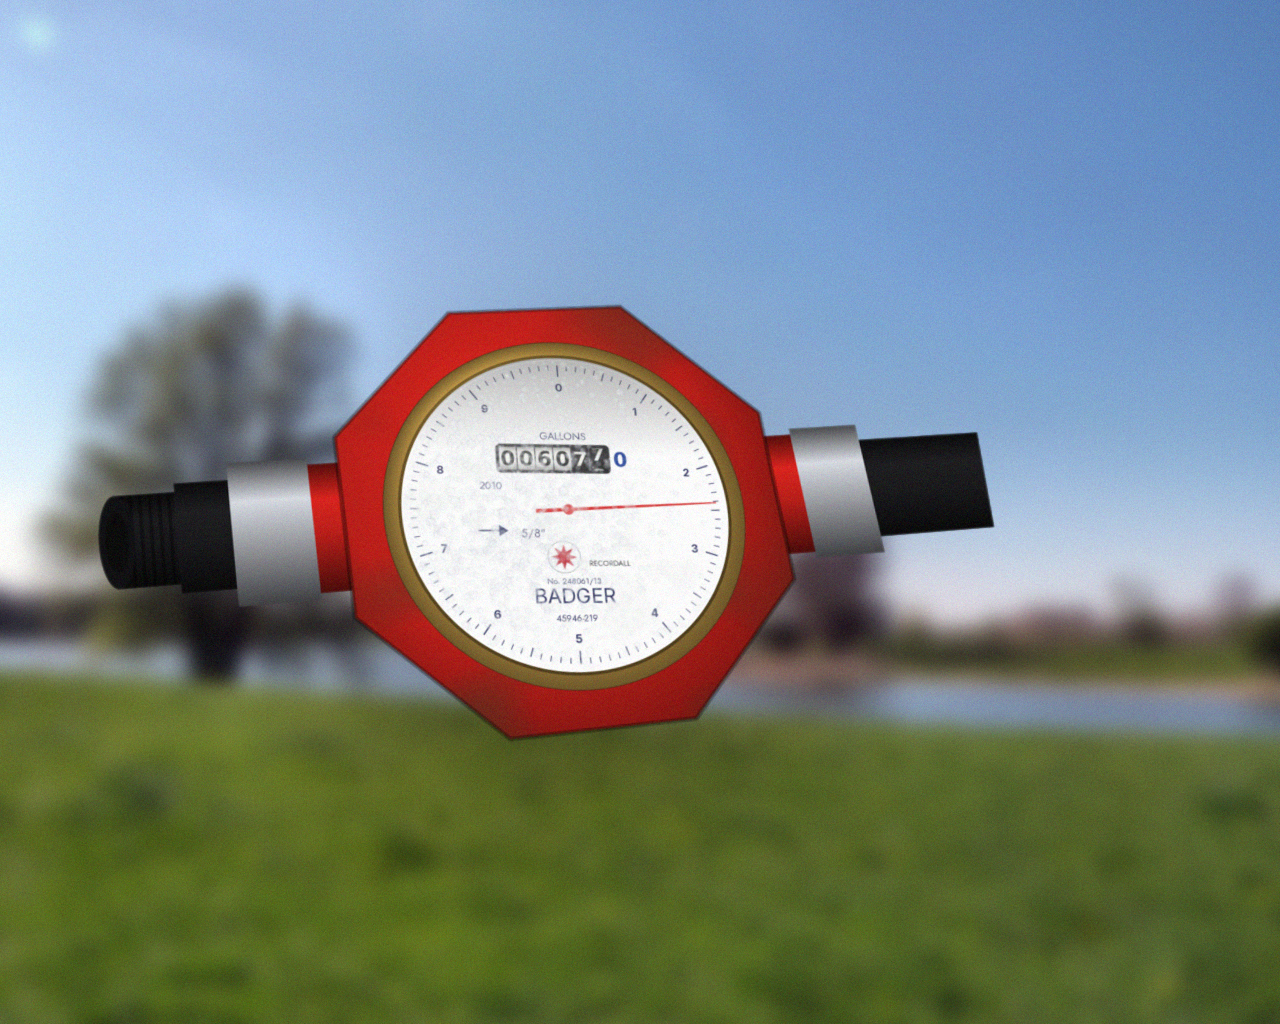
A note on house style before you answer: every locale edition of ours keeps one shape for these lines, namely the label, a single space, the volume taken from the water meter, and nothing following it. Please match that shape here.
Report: 60772.4 gal
